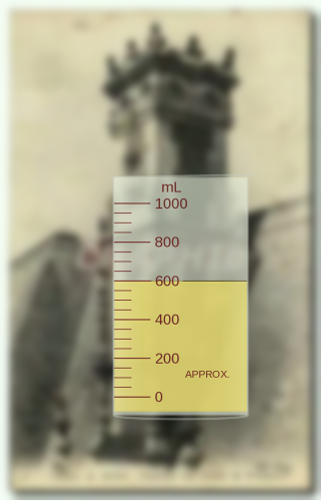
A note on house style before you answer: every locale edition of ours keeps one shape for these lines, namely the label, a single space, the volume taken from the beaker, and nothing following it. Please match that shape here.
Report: 600 mL
